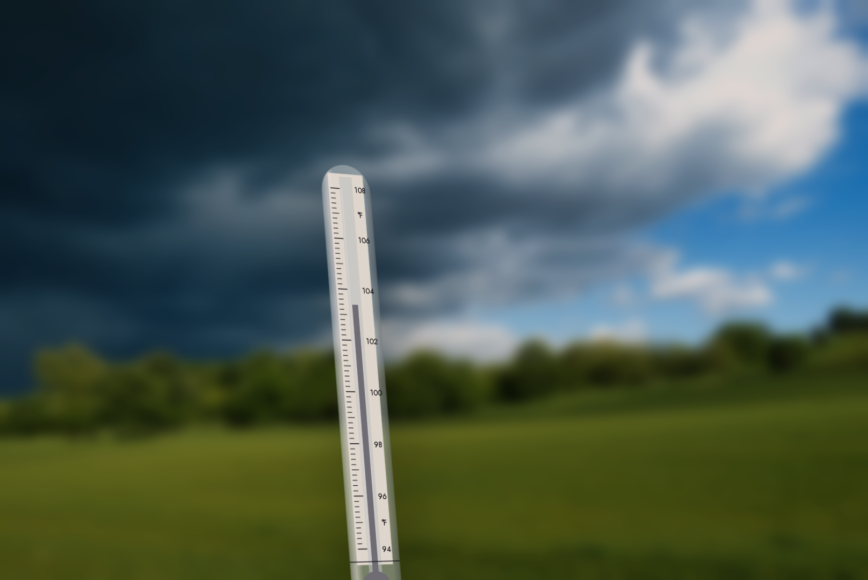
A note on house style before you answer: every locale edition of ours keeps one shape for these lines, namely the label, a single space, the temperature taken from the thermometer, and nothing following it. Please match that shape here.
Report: 103.4 °F
